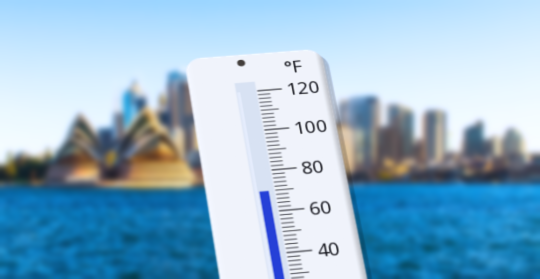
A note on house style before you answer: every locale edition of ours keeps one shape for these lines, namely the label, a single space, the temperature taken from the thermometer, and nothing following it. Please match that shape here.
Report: 70 °F
